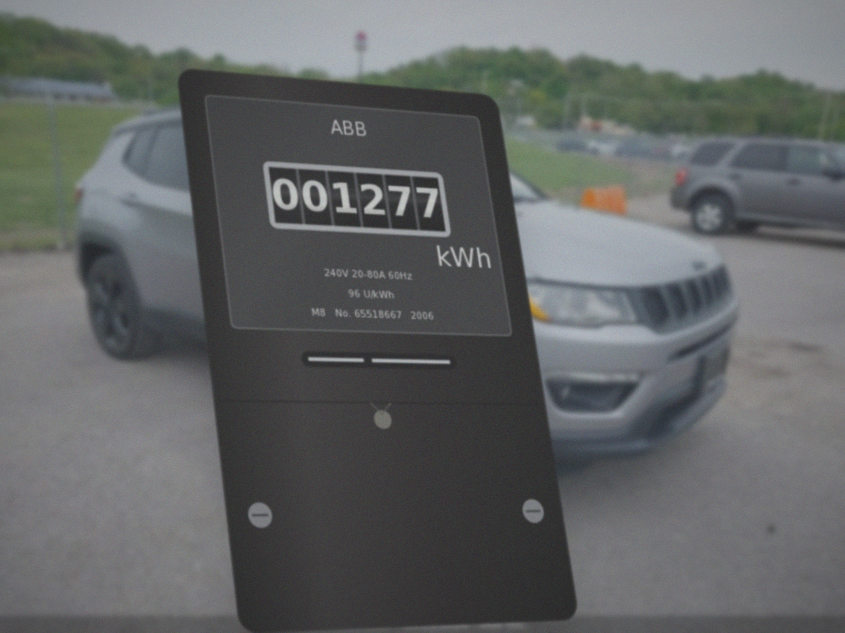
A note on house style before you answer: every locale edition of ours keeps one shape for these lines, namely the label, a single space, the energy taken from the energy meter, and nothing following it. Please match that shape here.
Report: 1277 kWh
